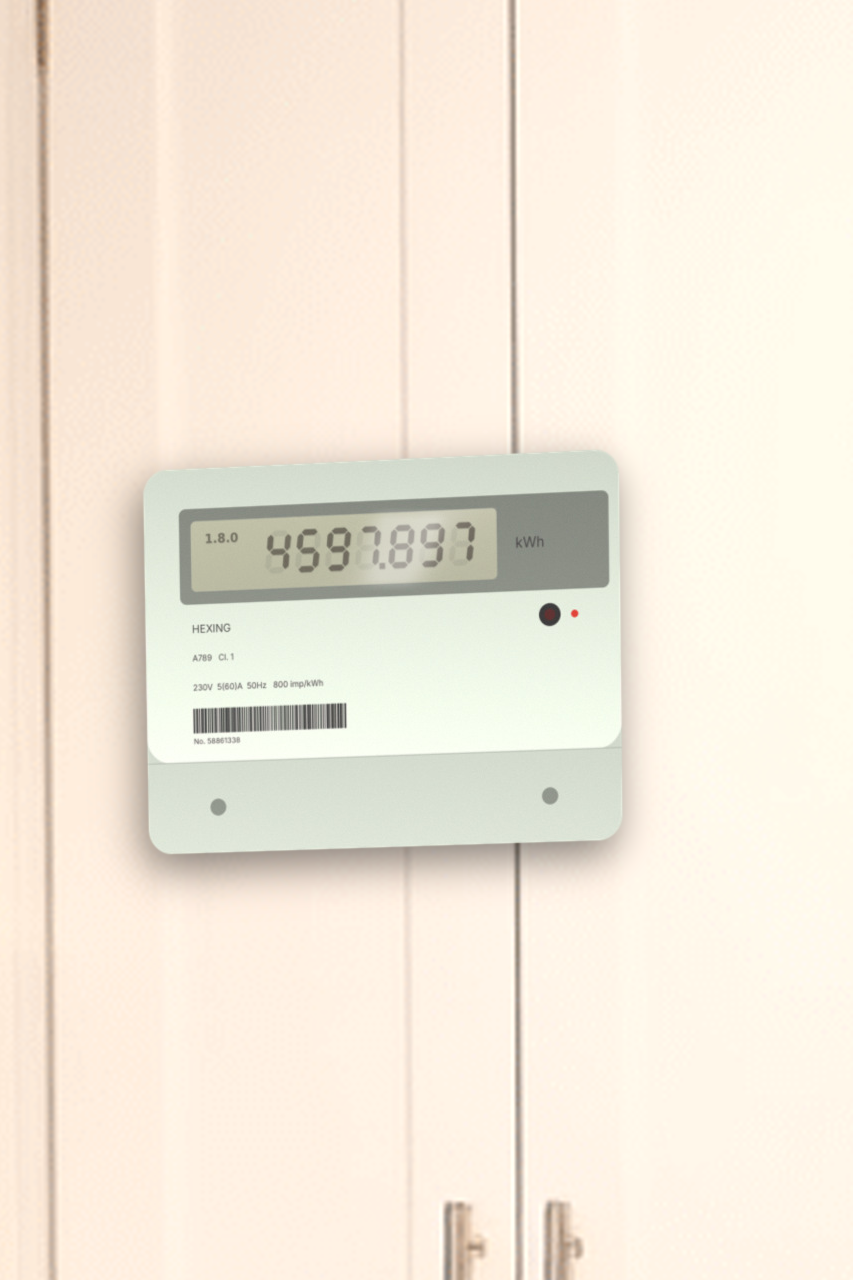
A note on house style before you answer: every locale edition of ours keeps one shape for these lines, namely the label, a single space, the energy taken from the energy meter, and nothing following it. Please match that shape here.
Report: 4597.897 kWh
